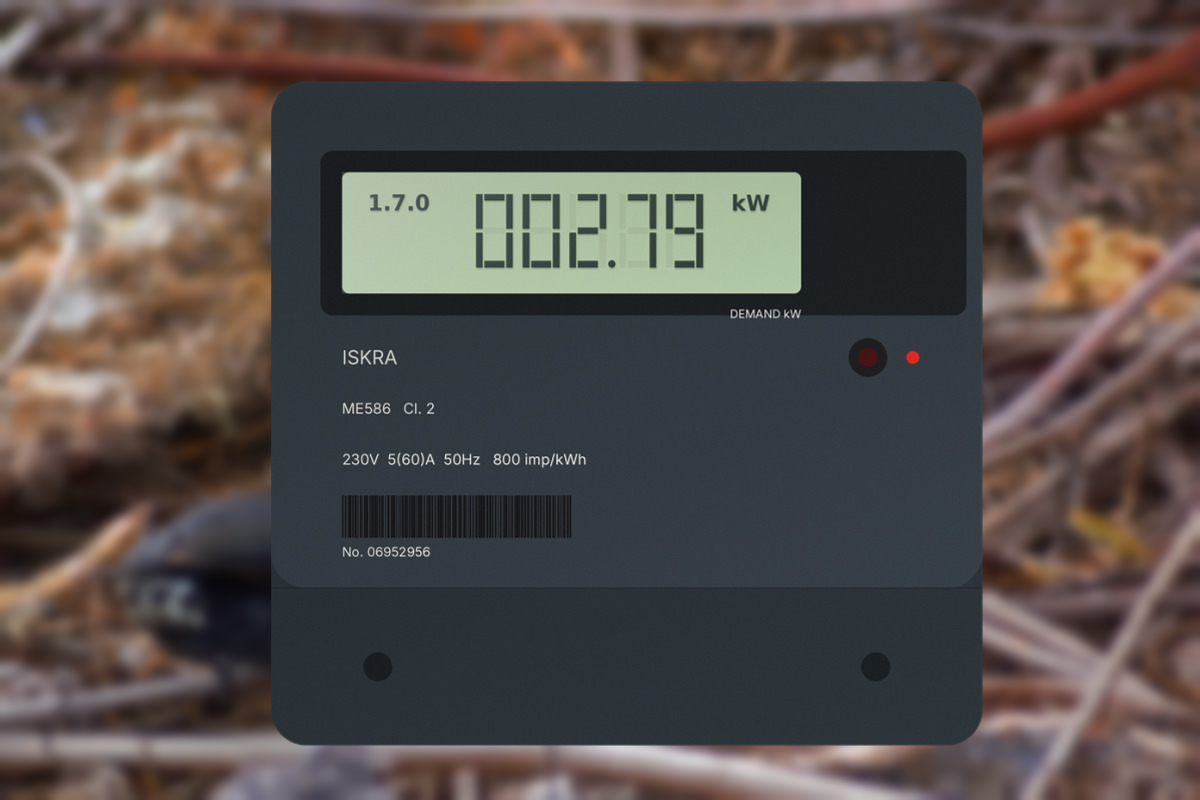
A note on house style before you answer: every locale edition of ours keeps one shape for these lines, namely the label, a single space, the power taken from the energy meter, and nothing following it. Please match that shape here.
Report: 2.79 kW
